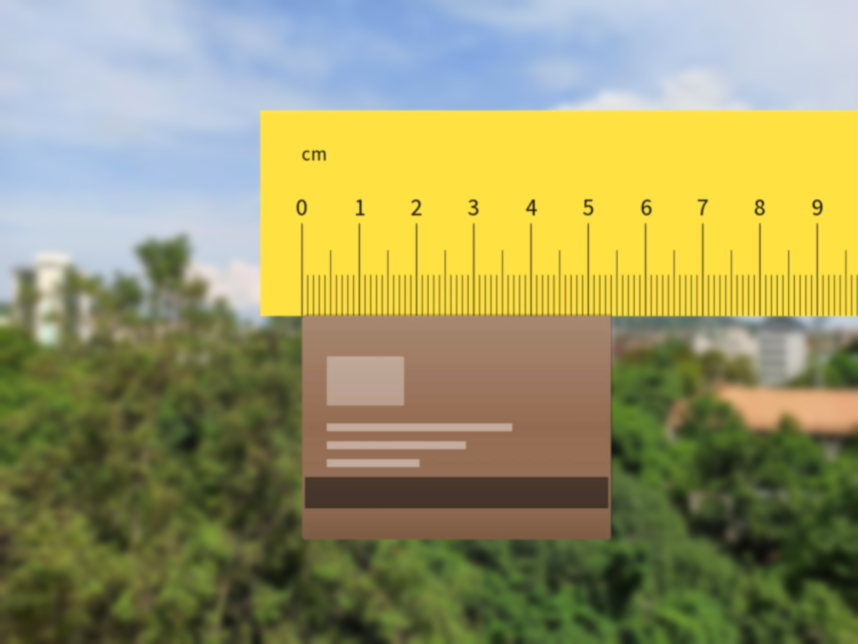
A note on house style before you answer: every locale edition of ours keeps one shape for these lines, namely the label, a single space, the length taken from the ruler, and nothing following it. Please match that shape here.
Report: 5.4 cm
